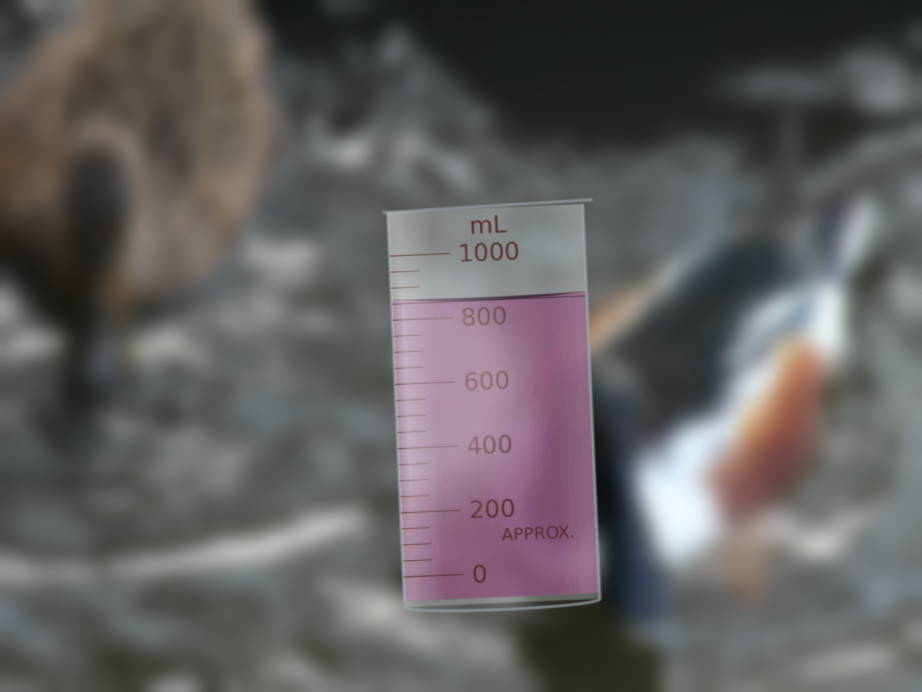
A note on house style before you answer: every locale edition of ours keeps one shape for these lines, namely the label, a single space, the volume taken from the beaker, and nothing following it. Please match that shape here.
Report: 850 mL
